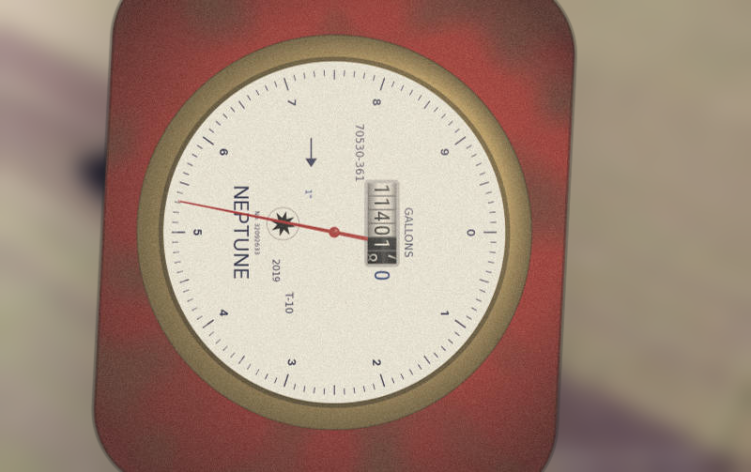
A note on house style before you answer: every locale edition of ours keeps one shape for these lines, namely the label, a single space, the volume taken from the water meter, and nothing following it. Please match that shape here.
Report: 1140175.3 gal
